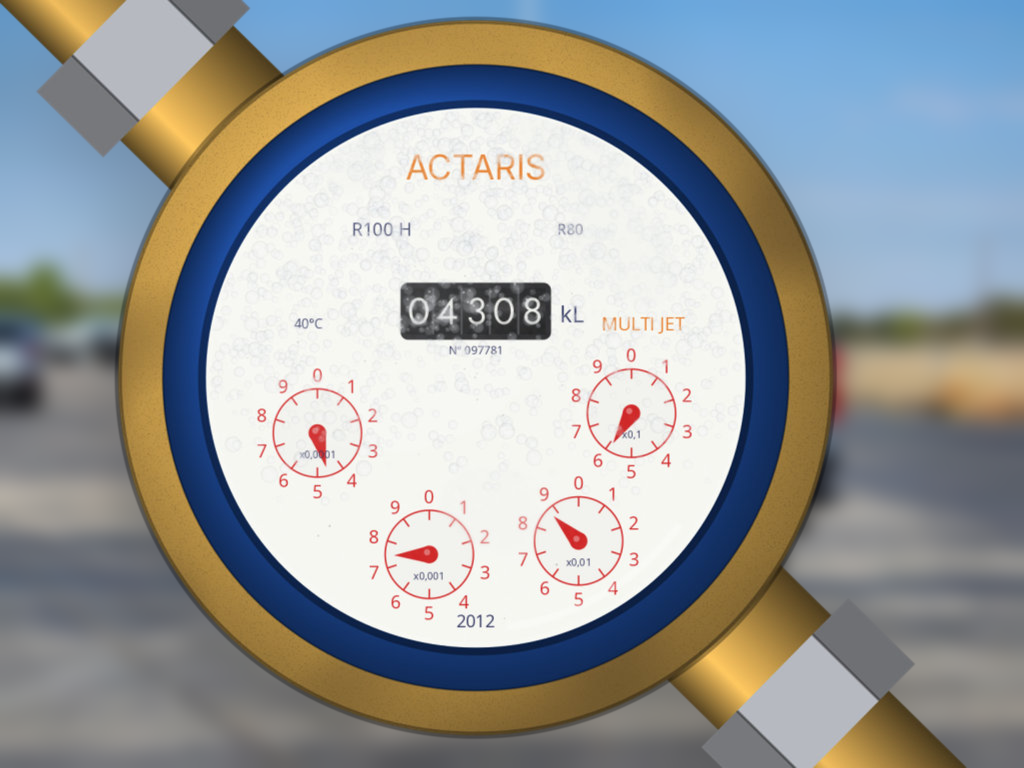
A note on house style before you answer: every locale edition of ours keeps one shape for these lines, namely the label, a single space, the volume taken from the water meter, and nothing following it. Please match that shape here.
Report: 4308.5874 kL
